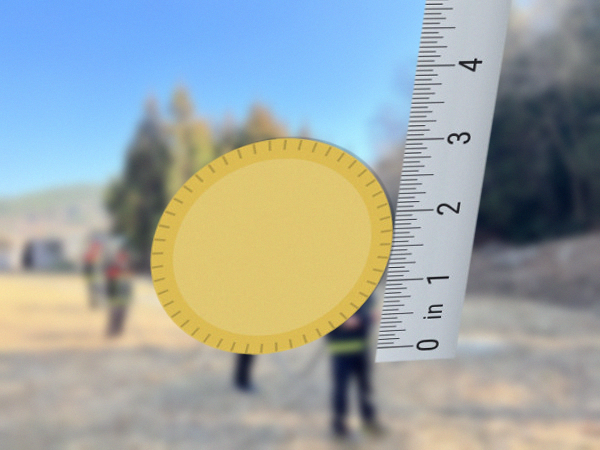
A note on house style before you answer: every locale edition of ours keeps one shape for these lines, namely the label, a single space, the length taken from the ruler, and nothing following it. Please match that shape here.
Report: 3.0625 in
